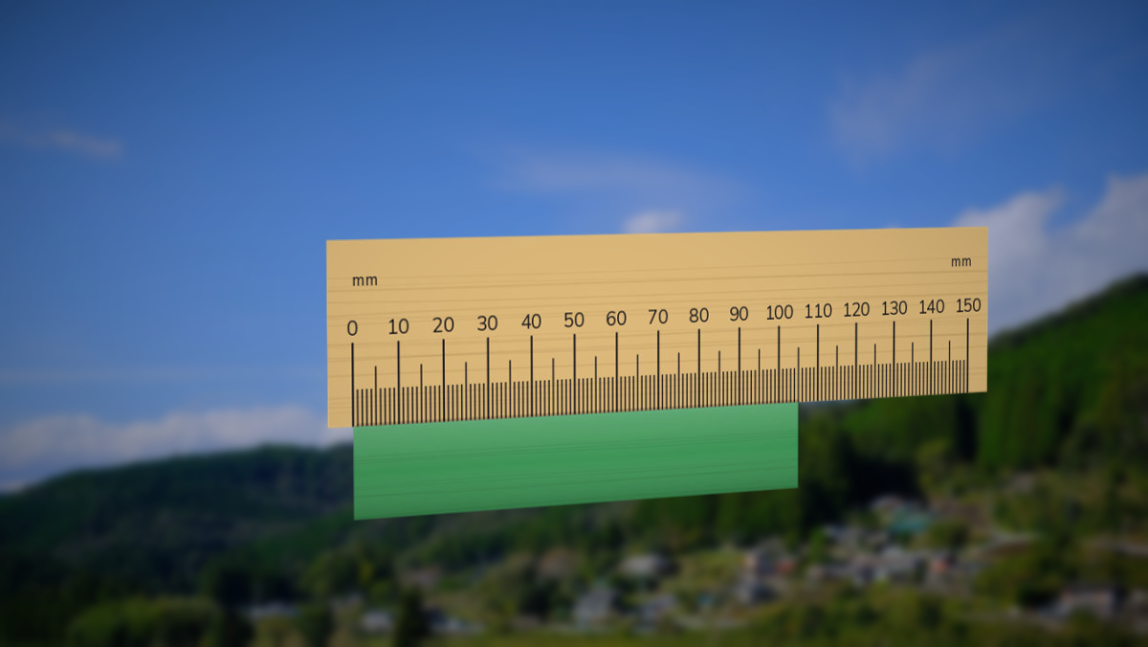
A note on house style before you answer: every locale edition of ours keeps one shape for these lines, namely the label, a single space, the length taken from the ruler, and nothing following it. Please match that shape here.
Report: 105 mm
